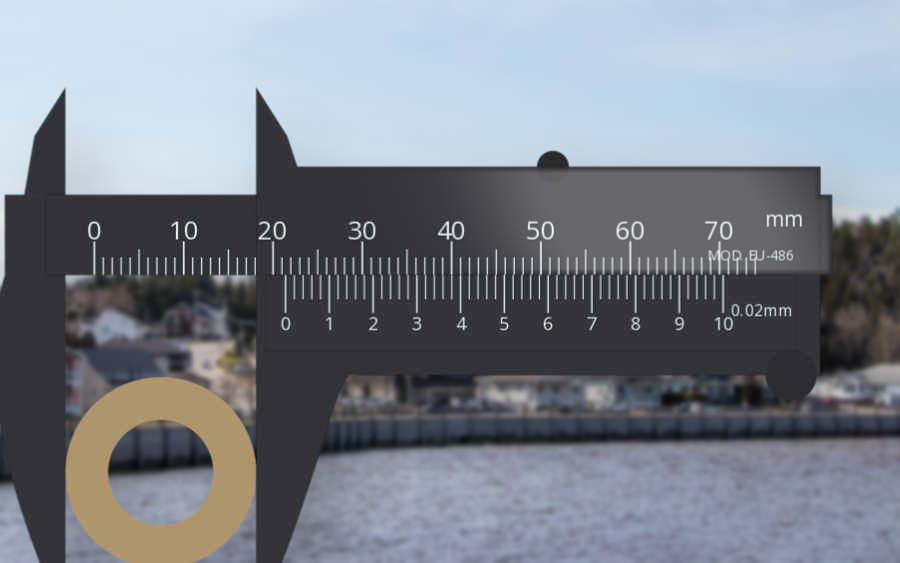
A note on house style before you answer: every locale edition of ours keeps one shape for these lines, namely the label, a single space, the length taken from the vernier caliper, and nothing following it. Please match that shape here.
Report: 21.4 mm
